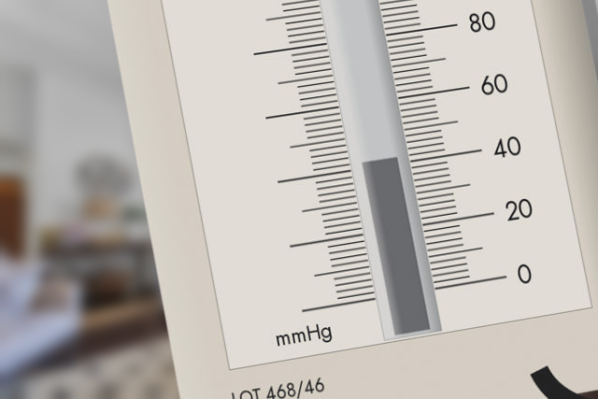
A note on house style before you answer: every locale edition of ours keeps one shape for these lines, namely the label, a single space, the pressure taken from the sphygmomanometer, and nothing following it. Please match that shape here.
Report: 42 mmHg
